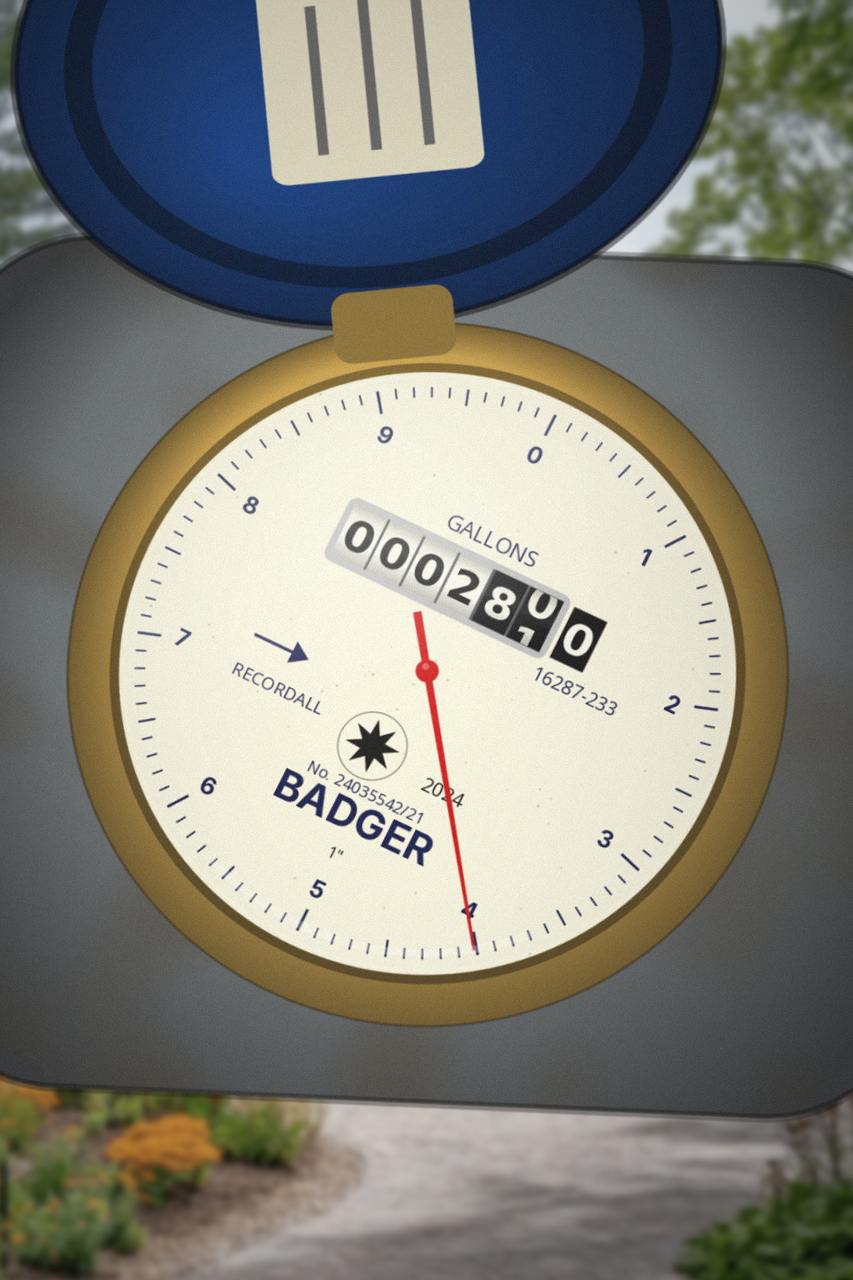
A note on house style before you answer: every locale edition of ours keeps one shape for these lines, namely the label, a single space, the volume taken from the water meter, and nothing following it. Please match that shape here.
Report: 2804.0 gal
